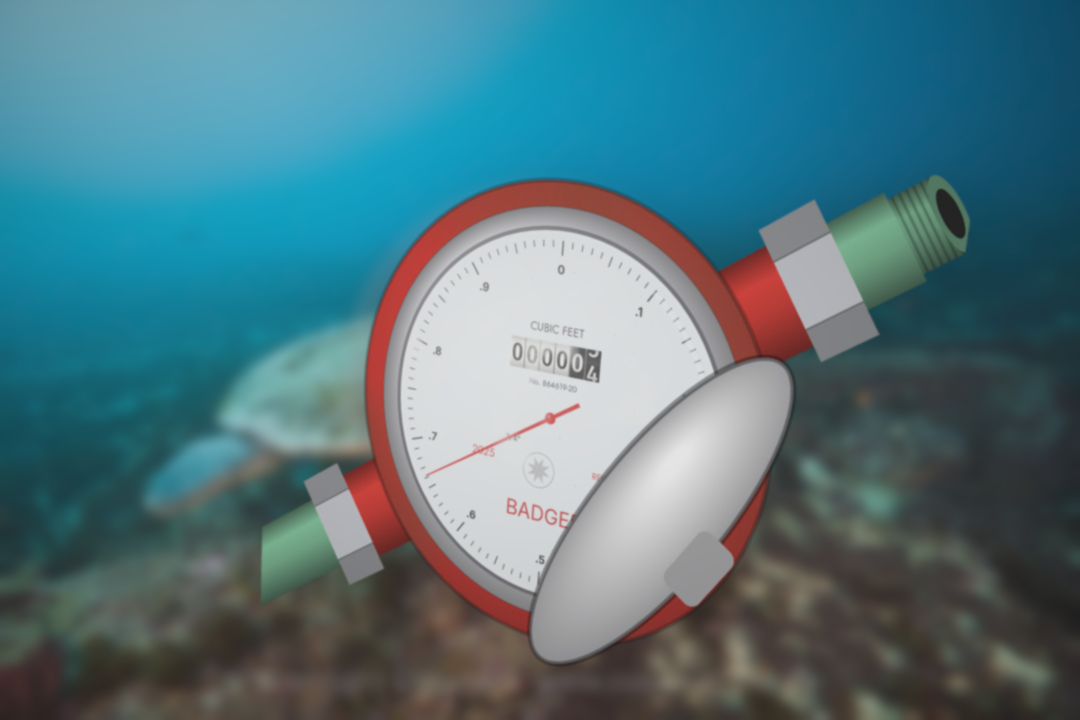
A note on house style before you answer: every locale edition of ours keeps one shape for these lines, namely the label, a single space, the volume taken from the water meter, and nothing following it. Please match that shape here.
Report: 3.66 ft³
